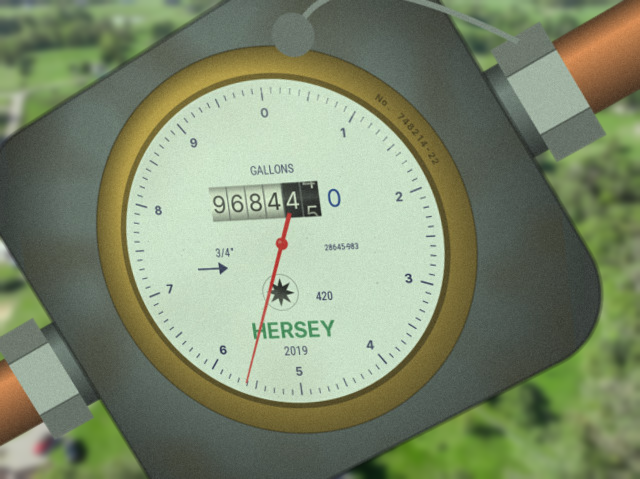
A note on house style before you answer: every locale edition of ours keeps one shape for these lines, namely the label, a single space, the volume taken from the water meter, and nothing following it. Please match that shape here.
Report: 9684445.6 gal
